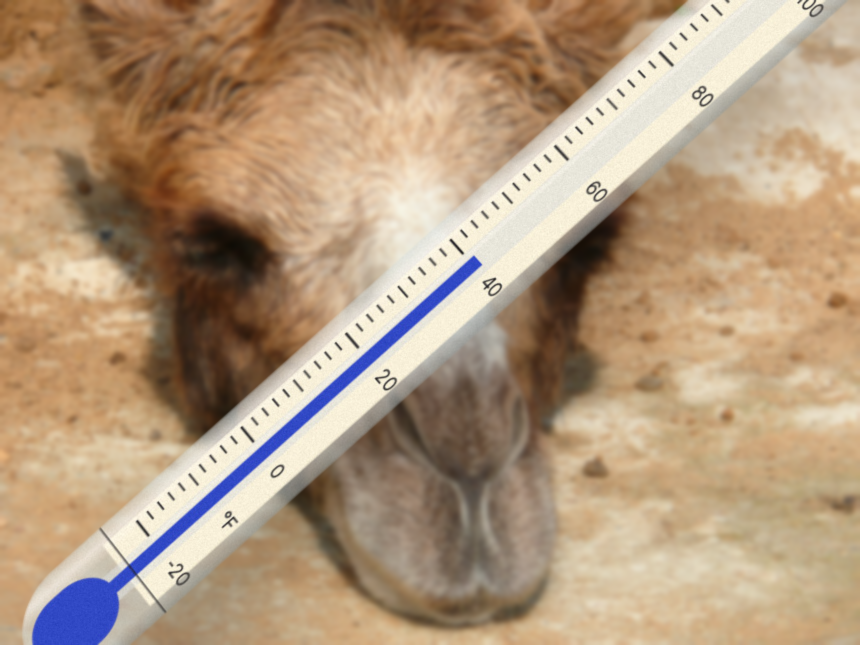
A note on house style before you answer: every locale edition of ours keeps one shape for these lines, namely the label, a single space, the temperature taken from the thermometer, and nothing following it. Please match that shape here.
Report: 41 °F
